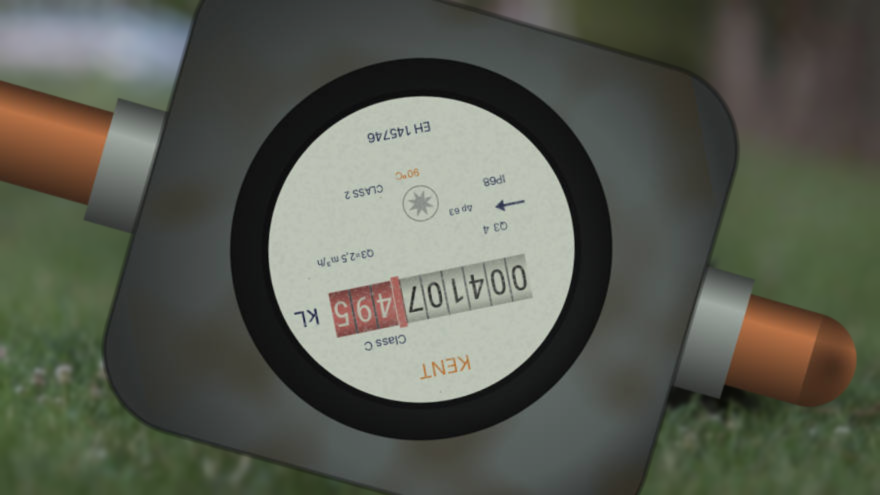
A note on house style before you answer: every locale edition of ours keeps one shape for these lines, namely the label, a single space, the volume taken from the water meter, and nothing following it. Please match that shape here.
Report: 4107.495 kL
